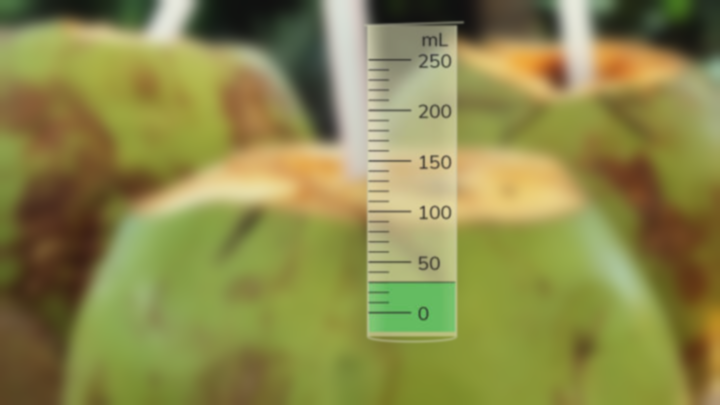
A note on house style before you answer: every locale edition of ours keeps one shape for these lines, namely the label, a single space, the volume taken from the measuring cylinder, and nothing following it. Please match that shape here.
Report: 30 mL
